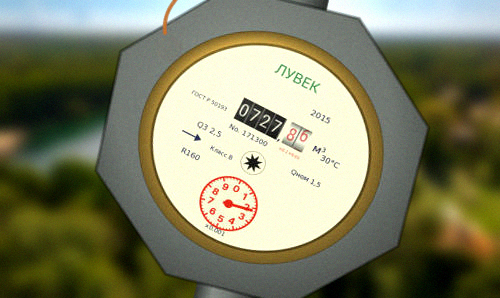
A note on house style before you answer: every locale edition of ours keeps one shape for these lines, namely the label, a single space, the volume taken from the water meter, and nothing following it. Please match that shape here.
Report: 727.862 m³
